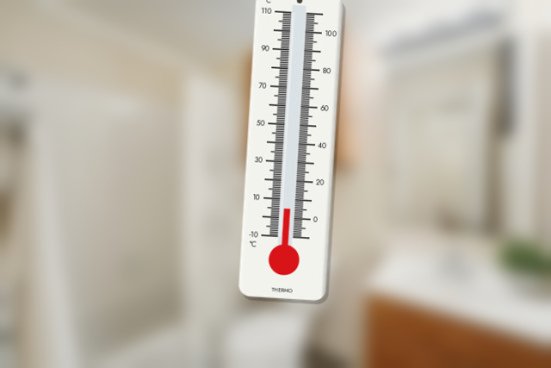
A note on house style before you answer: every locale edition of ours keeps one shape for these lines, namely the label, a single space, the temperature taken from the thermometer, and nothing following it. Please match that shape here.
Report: 5 °C
